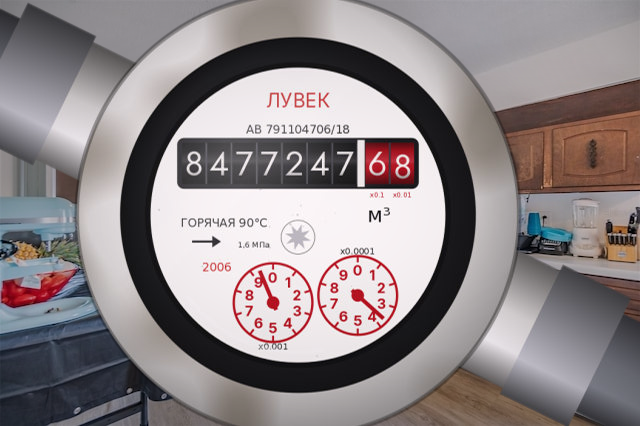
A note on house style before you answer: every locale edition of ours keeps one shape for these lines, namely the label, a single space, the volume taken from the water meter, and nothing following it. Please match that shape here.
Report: 8477247.6793 m³
